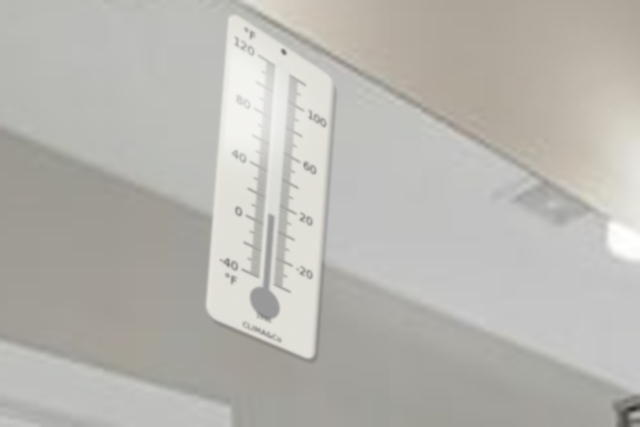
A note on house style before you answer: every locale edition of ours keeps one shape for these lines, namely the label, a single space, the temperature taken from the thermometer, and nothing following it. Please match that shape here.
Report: 10 °F
